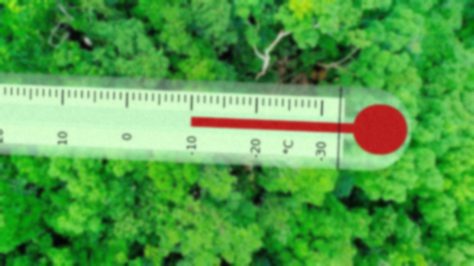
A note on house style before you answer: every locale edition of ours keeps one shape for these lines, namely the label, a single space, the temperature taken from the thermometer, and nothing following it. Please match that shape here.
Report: -10 °C
